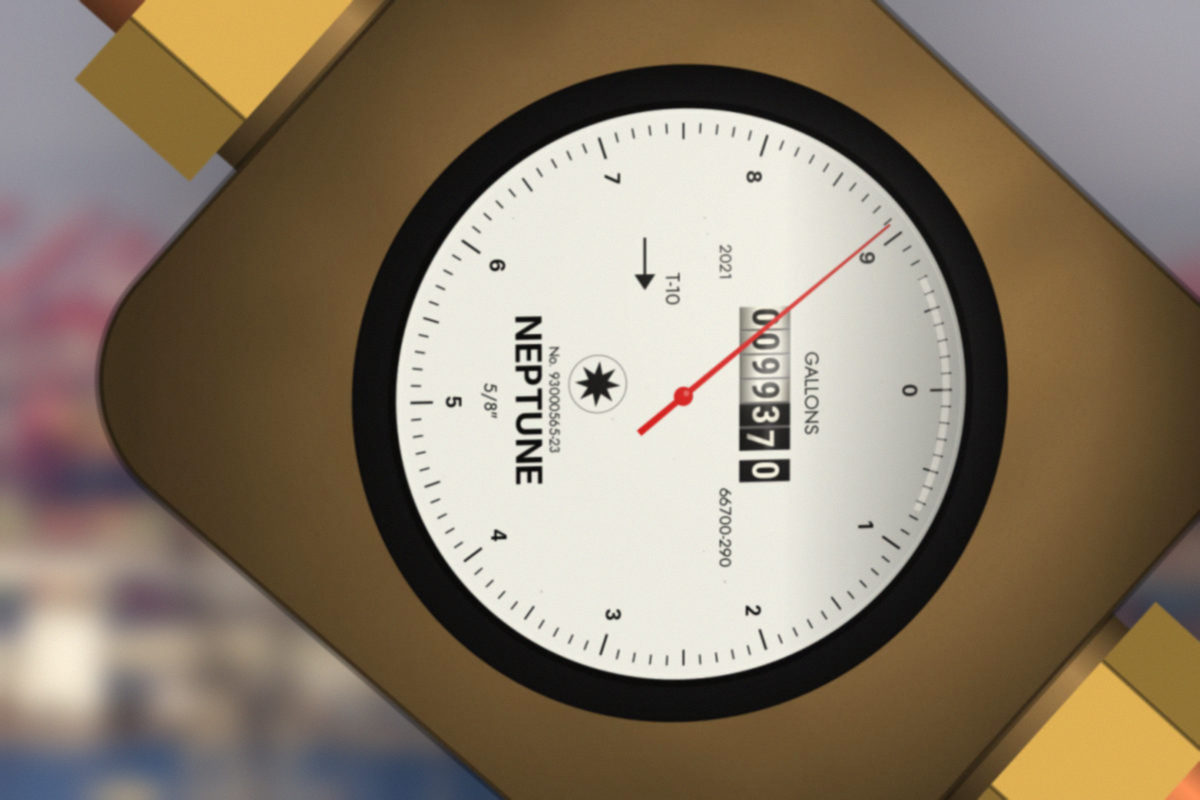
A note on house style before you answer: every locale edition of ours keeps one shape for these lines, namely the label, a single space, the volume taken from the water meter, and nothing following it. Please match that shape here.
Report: 99368.9 gal
